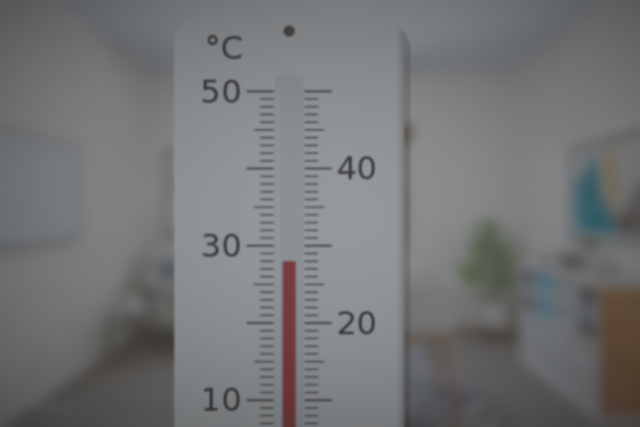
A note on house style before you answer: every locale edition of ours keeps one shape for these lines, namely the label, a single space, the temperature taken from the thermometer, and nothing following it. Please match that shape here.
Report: 28 °C
